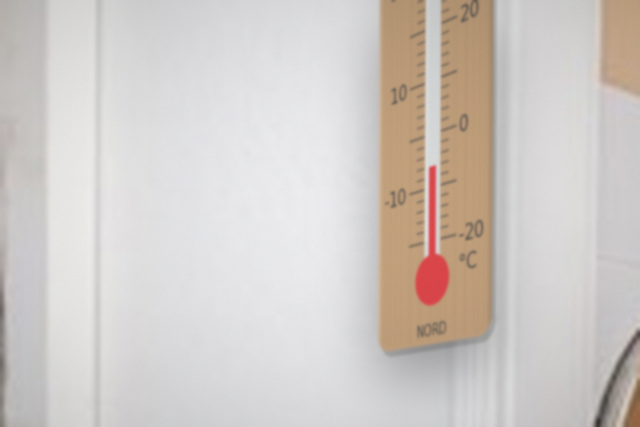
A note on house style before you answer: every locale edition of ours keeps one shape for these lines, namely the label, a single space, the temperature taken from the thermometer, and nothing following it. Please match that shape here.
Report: -6 °C
